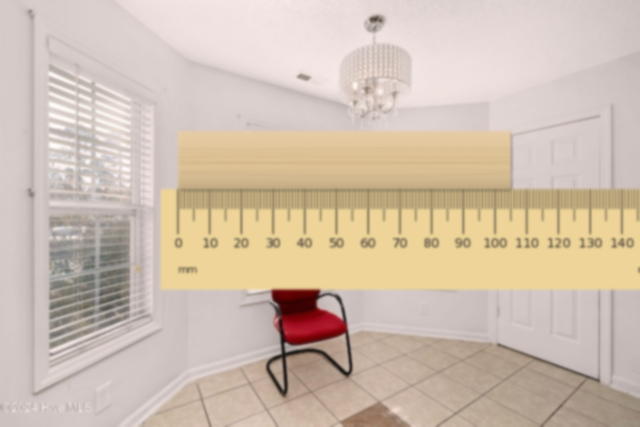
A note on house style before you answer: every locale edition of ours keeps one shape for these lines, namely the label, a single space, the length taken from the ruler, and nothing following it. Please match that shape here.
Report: 105 mm
